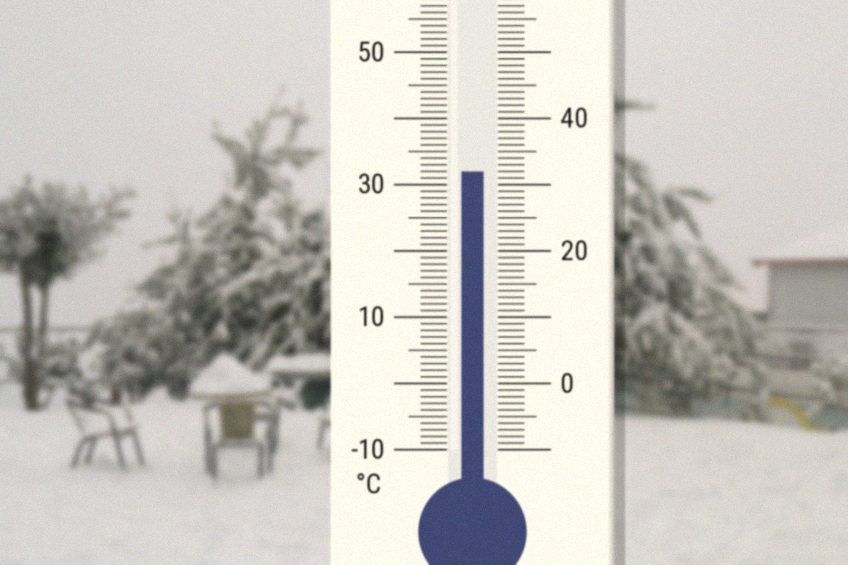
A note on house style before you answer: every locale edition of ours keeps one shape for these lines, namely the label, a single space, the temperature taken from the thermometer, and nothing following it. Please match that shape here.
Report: 32 °C
